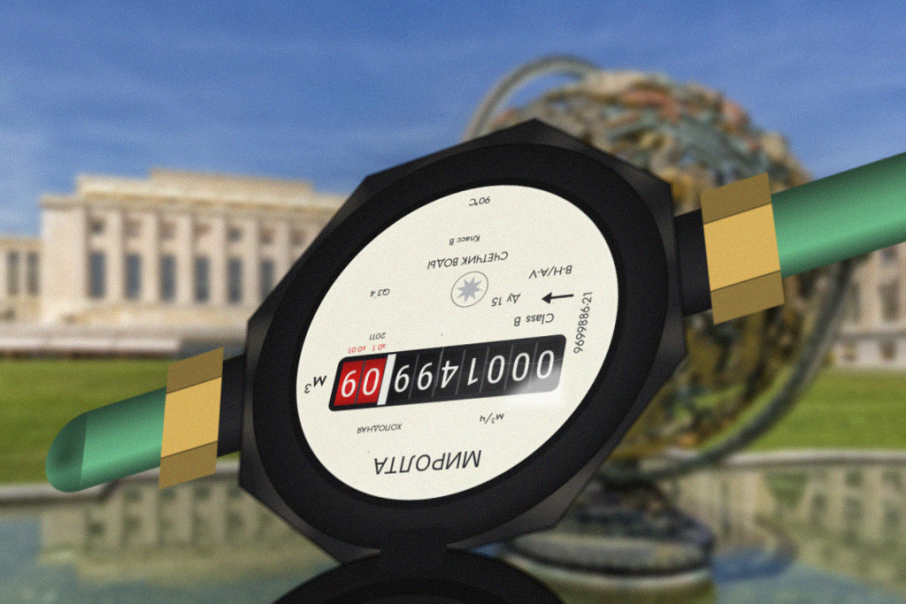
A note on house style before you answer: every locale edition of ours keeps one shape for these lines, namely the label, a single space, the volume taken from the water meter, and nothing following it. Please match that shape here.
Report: 1499.09 m³
